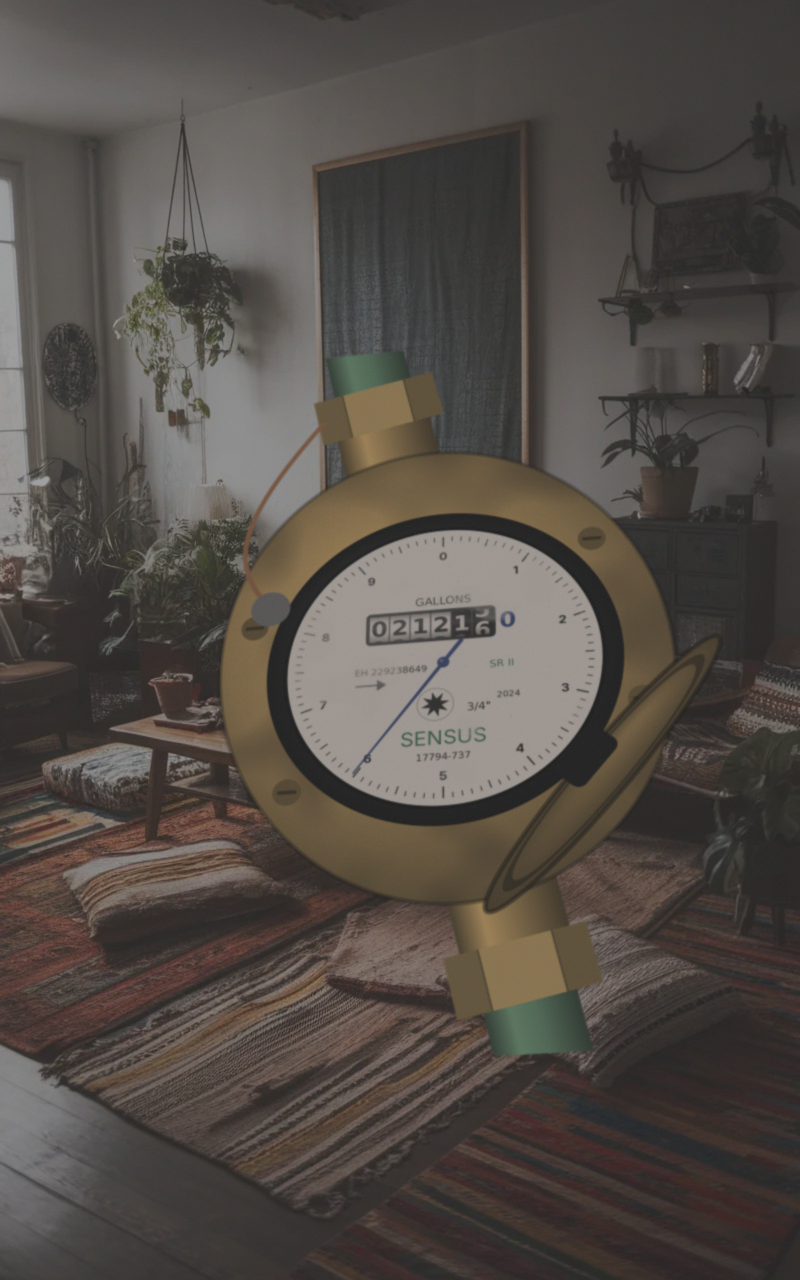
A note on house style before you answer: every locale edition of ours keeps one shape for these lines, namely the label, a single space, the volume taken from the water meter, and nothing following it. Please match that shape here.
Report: 212156.0 gal
